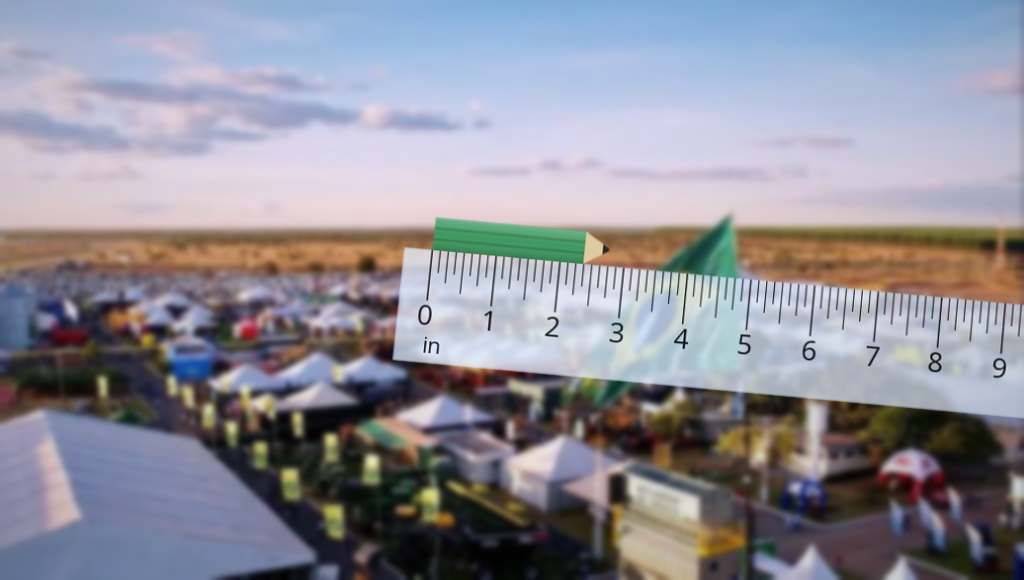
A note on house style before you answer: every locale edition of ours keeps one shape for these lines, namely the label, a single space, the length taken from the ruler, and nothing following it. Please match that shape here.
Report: 2.75 in
